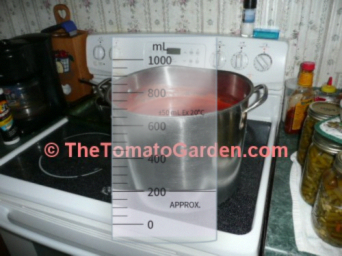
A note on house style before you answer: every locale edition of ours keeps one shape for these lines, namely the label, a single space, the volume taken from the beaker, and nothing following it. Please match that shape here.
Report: 200 mL
